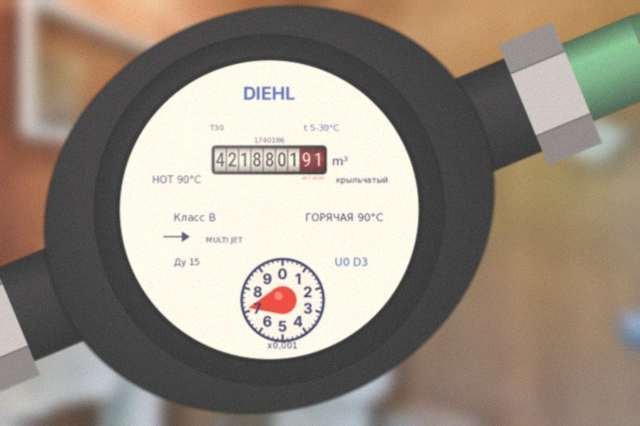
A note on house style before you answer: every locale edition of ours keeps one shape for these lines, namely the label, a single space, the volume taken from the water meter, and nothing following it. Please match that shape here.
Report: 4218801.917 m³
